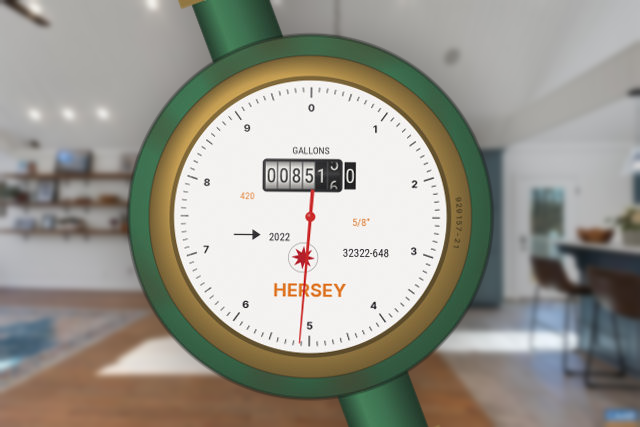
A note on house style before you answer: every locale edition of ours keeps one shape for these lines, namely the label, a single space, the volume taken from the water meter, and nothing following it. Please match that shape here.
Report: 85155.1 gal
